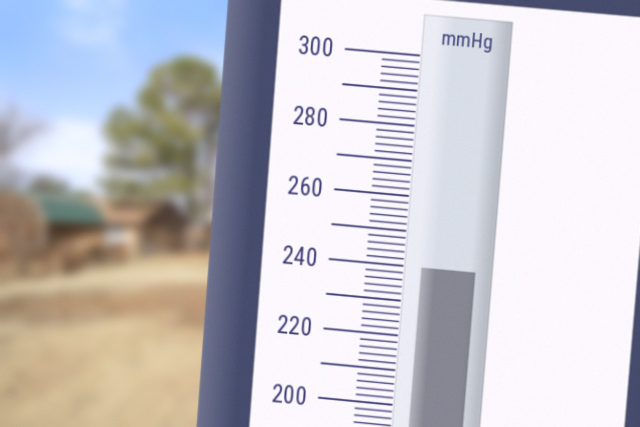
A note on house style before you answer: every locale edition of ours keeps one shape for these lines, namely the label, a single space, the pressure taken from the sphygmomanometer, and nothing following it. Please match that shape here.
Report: 240 mmHg
